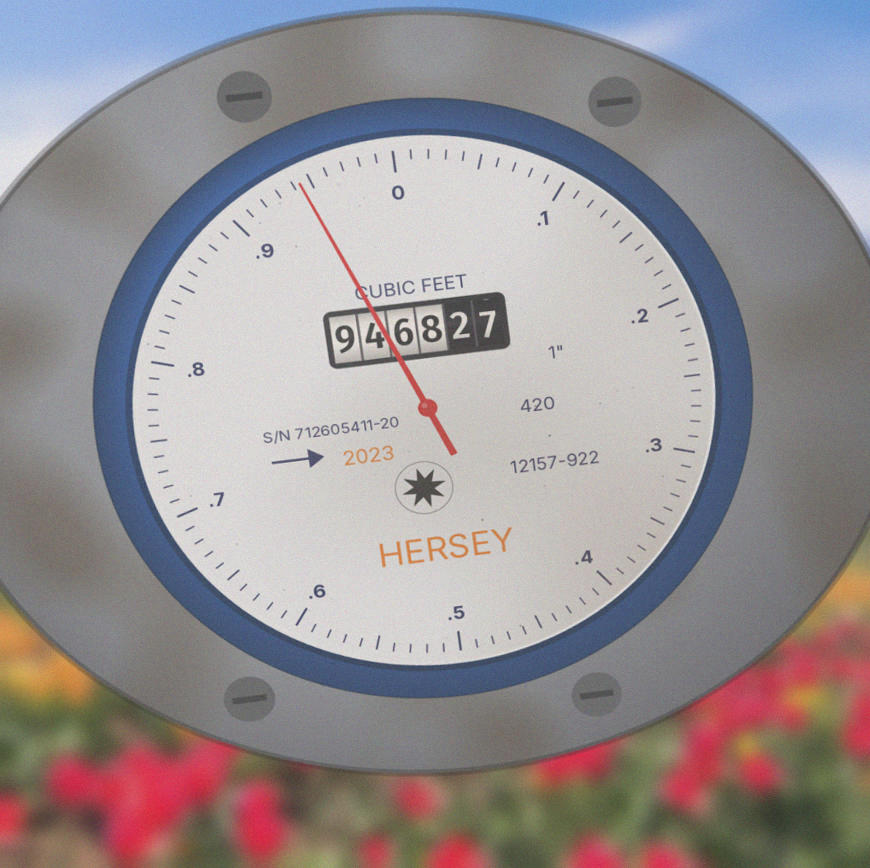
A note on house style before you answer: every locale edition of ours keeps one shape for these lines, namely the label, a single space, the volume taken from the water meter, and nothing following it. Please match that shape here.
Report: 946826.94 ft³
